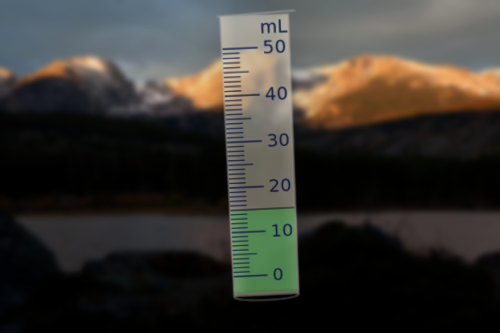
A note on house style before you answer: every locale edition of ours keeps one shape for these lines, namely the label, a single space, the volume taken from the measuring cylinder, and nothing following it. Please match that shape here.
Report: 15 mL
